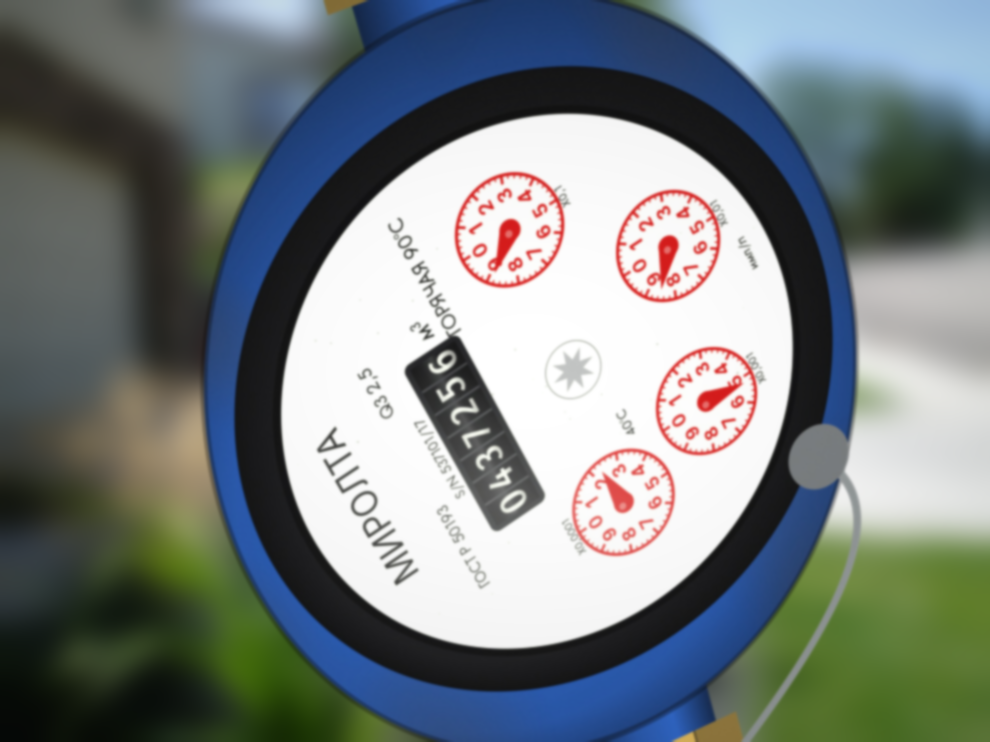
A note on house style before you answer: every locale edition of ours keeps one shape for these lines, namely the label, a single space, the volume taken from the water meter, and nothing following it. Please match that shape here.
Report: 437255.8852 m³
